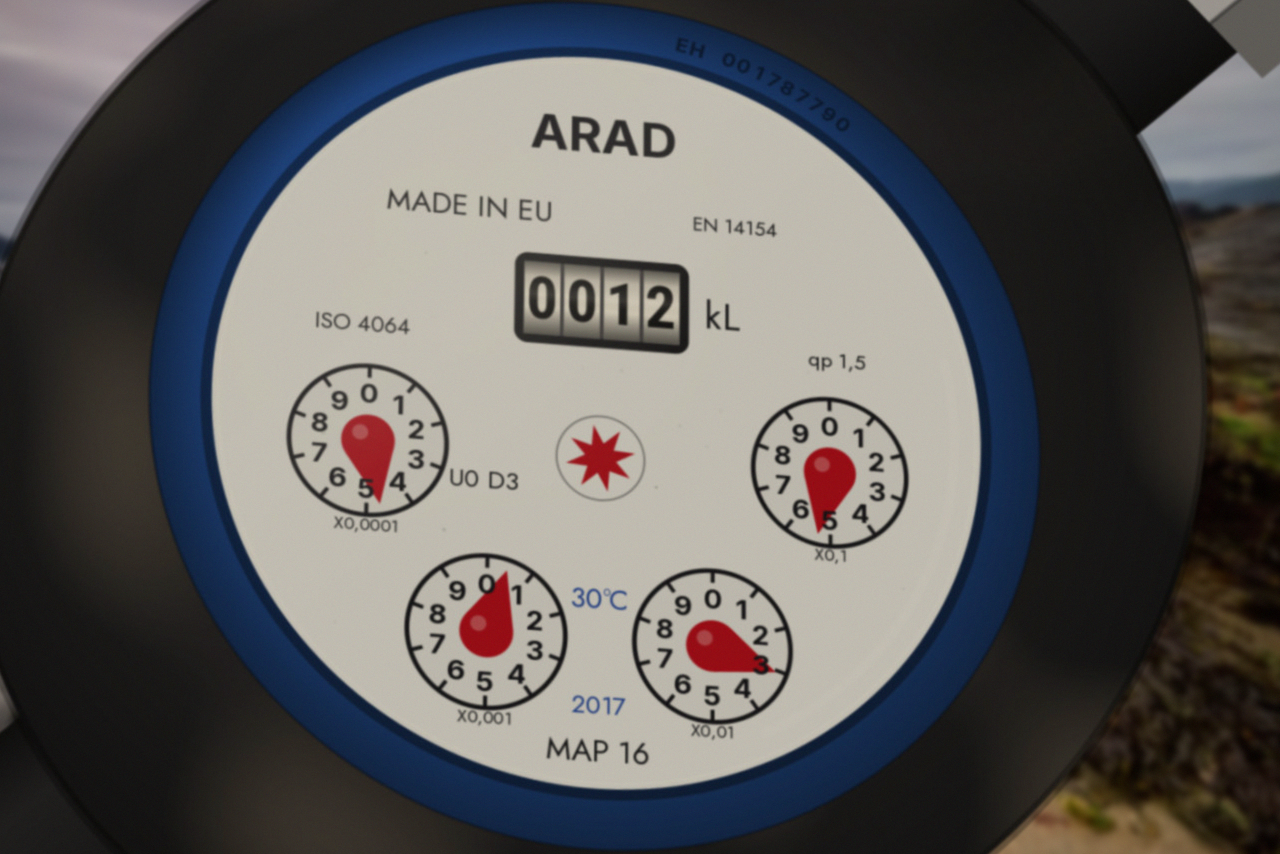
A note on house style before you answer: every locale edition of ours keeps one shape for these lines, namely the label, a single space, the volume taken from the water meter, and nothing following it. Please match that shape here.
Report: 12.5304 kL
